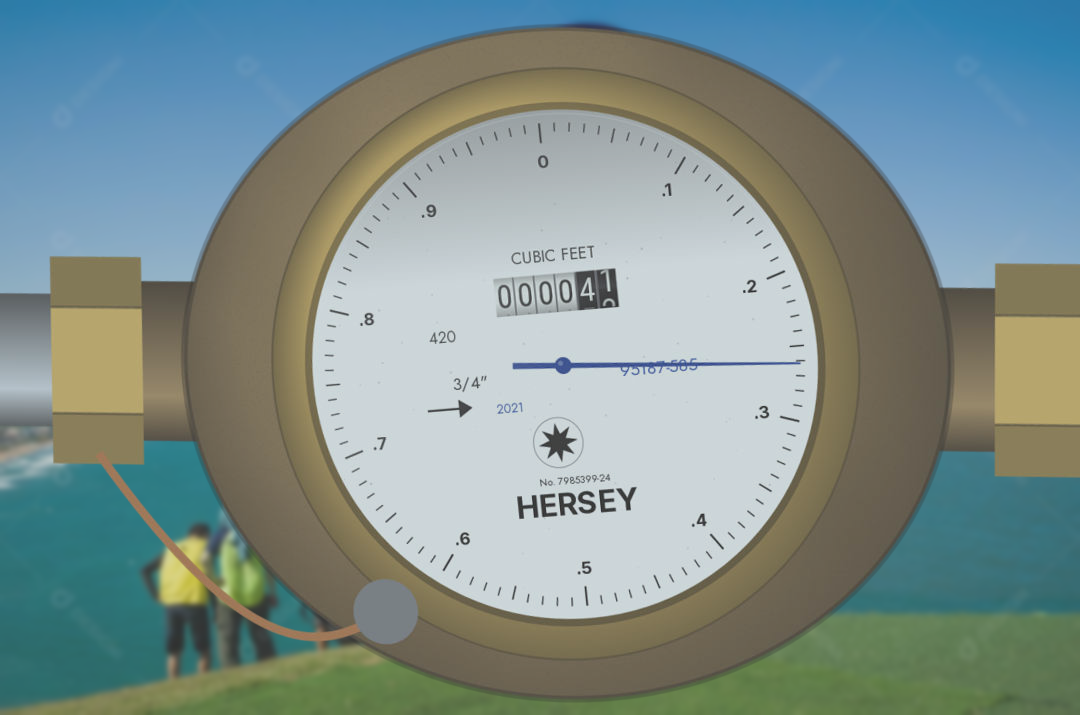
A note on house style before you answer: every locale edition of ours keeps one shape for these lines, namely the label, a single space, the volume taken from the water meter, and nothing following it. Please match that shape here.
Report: 41.26 ft³
